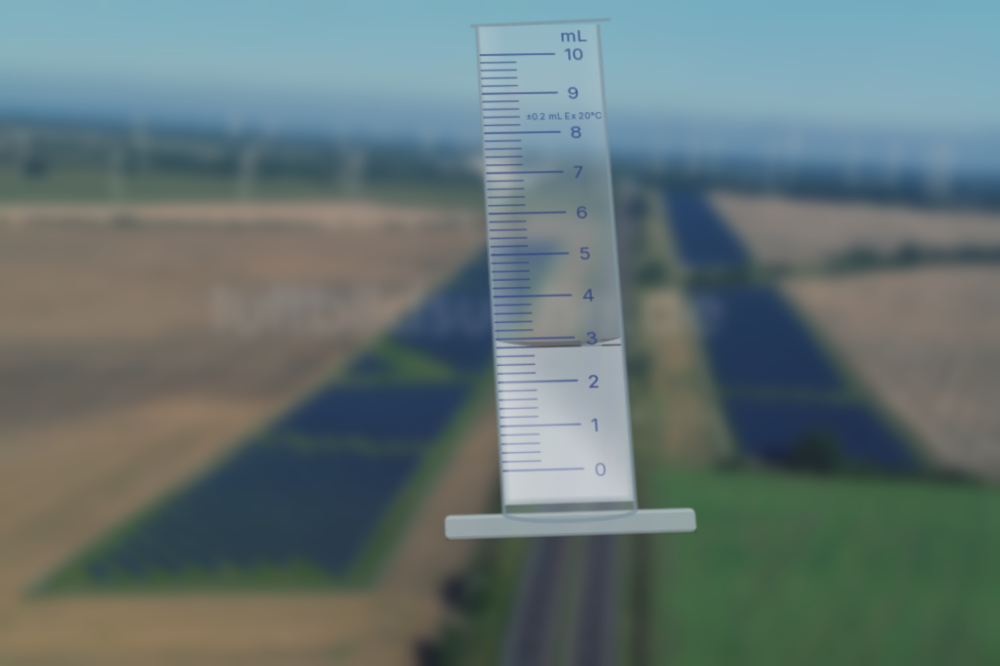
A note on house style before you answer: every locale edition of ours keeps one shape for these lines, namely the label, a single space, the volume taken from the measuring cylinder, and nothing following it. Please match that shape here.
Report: 2.8 mL
